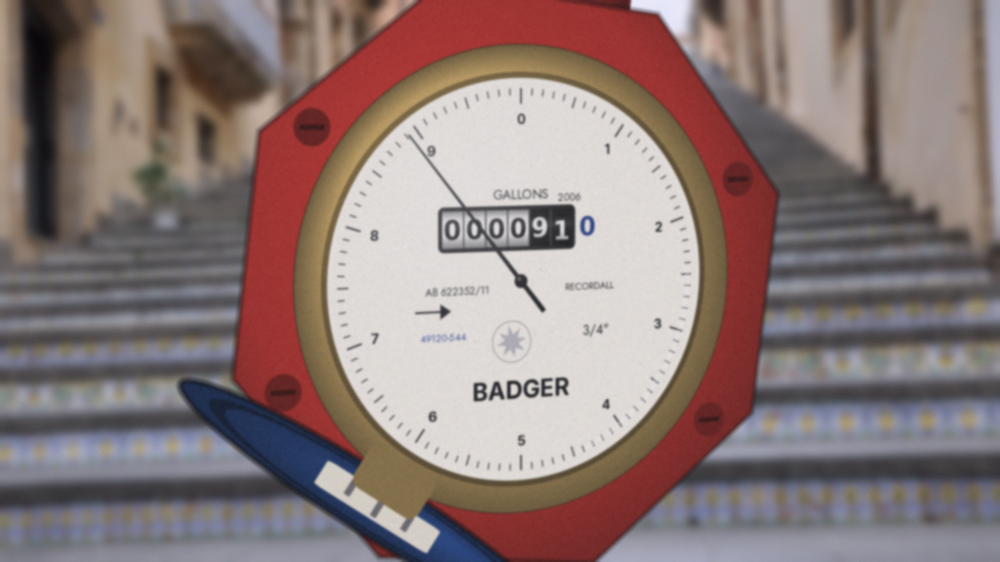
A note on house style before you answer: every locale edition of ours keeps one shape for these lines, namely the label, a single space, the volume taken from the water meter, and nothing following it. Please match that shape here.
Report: 908.9 gal
